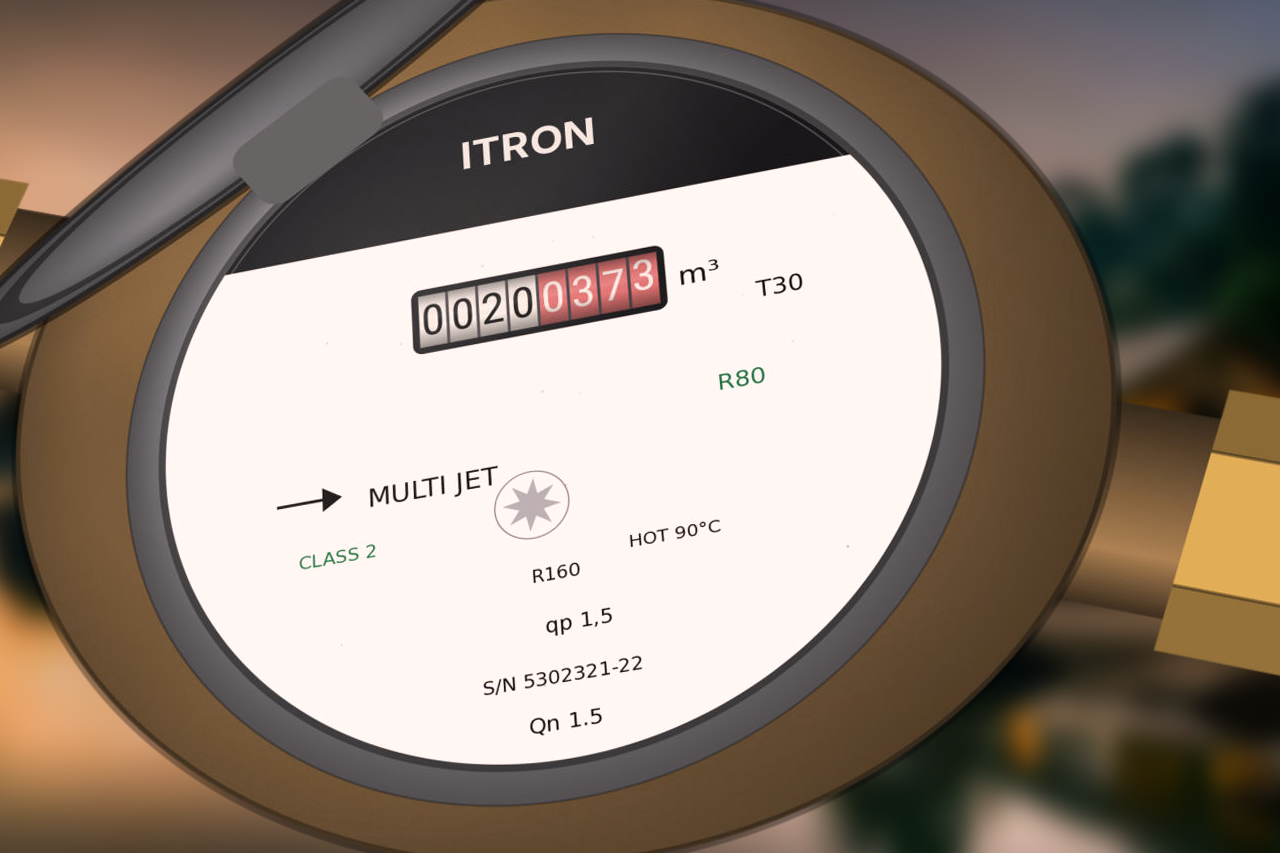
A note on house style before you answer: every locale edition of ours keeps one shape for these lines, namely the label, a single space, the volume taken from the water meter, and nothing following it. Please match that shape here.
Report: 20.0373 m³
